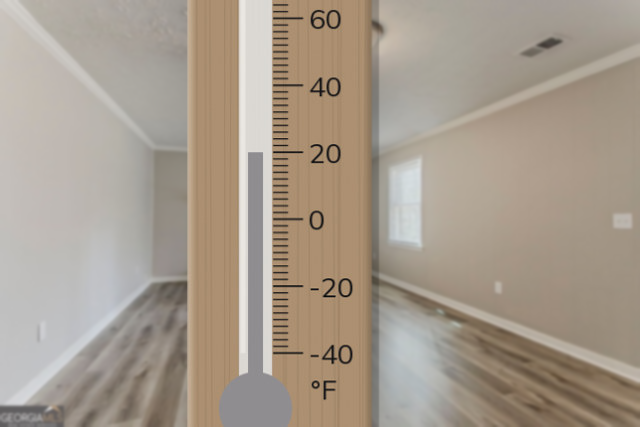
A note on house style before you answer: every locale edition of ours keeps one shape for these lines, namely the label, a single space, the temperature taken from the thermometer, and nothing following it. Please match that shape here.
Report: 20 °F
